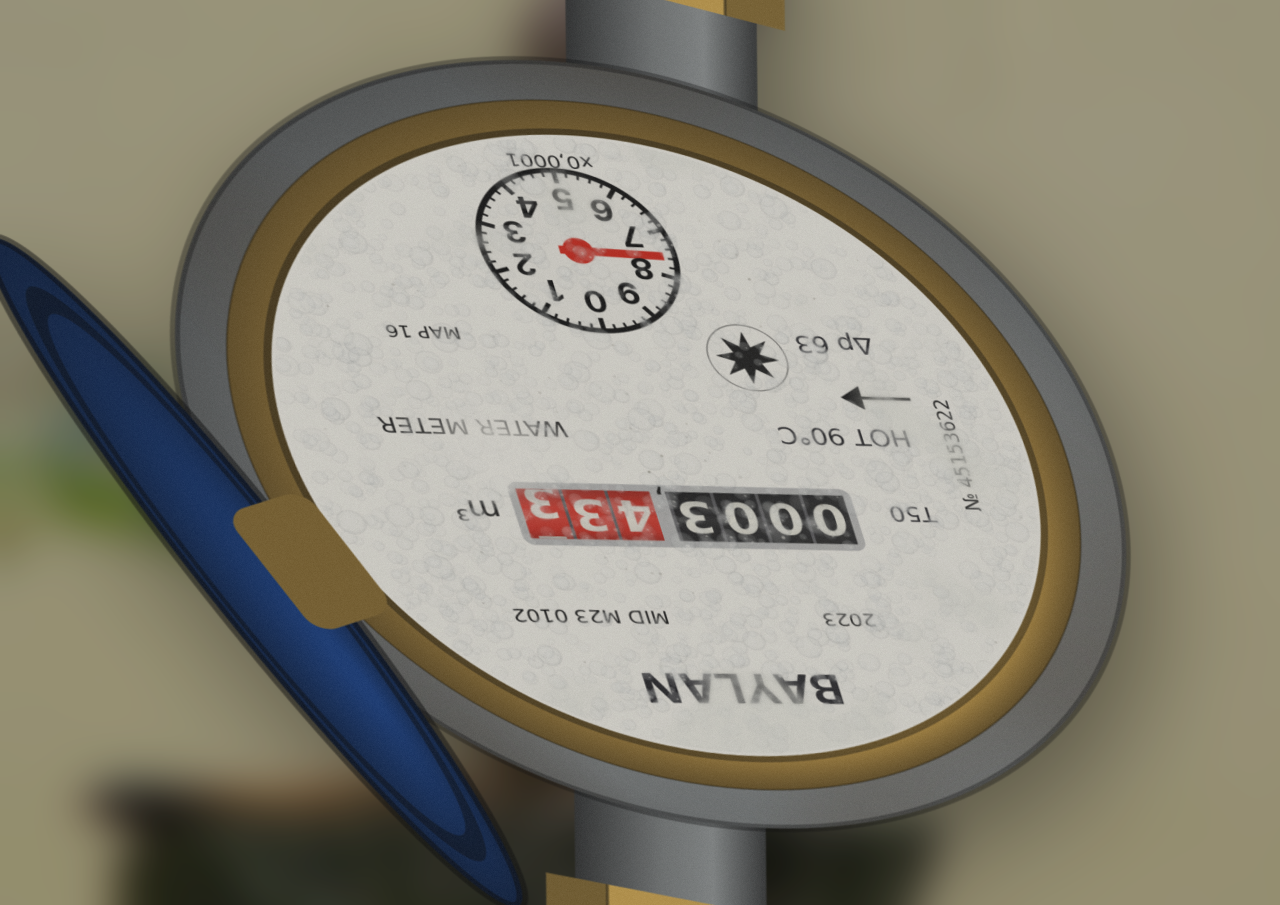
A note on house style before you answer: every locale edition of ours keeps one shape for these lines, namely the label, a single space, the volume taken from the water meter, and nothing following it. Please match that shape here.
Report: 3.4327 m³
